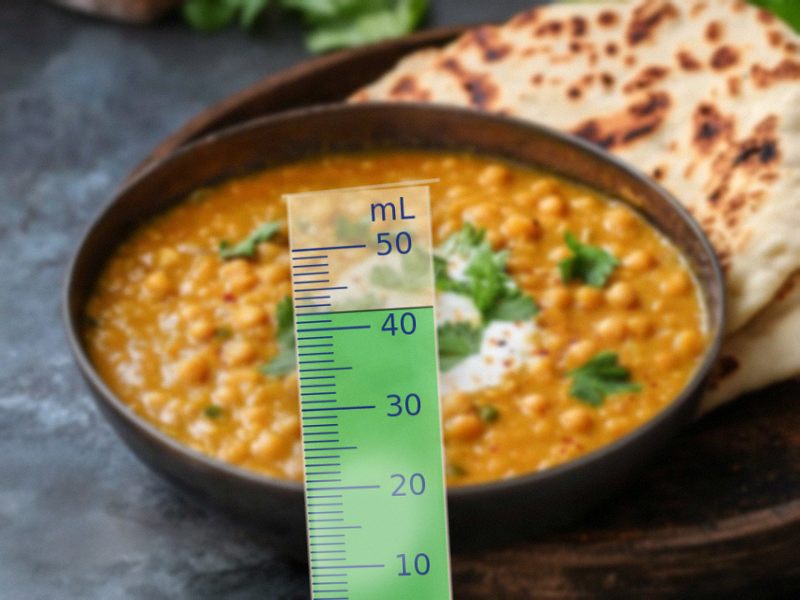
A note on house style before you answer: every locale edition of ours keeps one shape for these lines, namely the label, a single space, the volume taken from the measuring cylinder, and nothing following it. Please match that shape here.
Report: 42 mL
